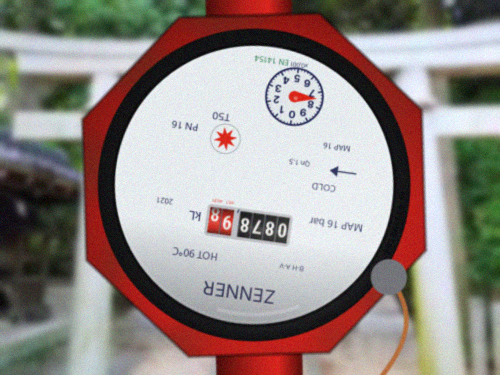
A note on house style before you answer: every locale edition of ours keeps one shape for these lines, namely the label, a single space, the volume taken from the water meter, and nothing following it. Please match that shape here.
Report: 878.977 kL
